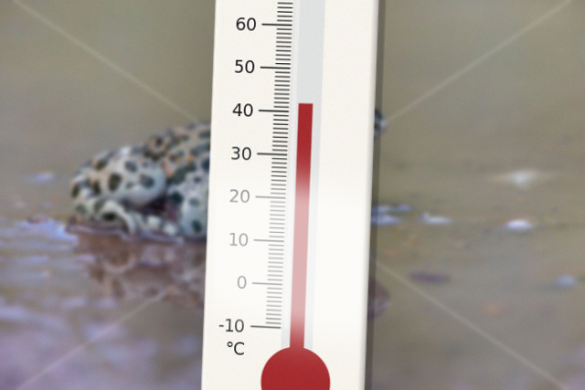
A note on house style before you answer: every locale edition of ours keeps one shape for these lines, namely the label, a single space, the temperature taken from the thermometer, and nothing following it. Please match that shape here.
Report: 42 °C
